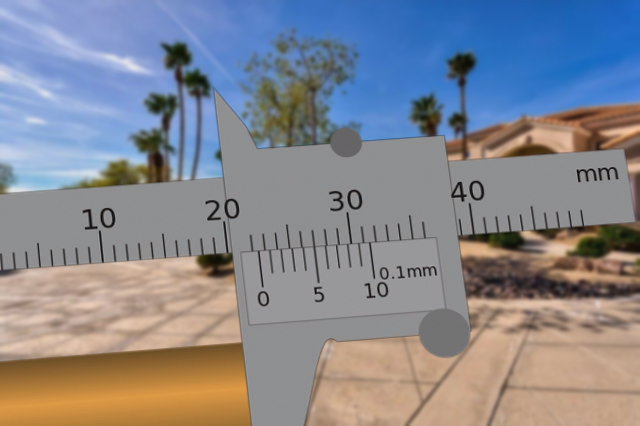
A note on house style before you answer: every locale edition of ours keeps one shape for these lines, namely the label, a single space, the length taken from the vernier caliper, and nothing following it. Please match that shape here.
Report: 22.5 mm
